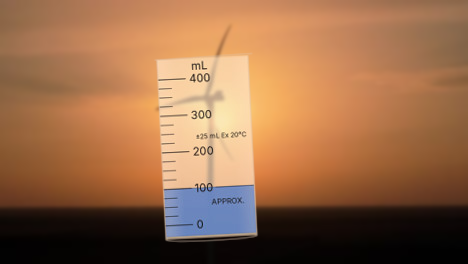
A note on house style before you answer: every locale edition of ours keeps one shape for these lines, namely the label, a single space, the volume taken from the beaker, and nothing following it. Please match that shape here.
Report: 100 mL
